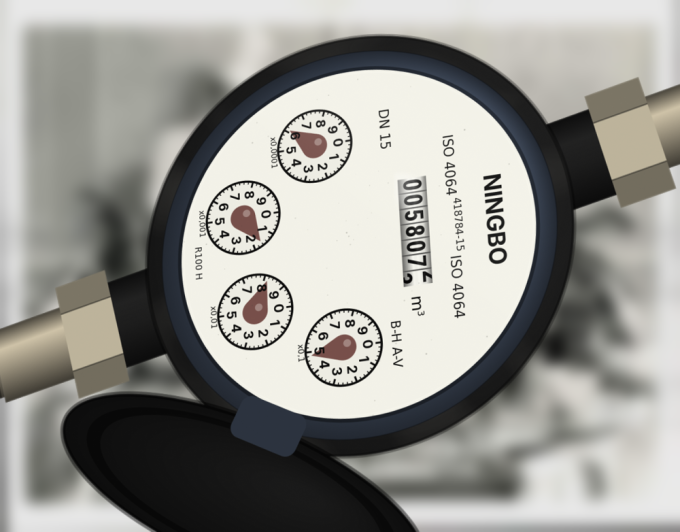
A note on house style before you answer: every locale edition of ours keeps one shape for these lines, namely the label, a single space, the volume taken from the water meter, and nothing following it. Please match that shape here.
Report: 58072.4816 m³
